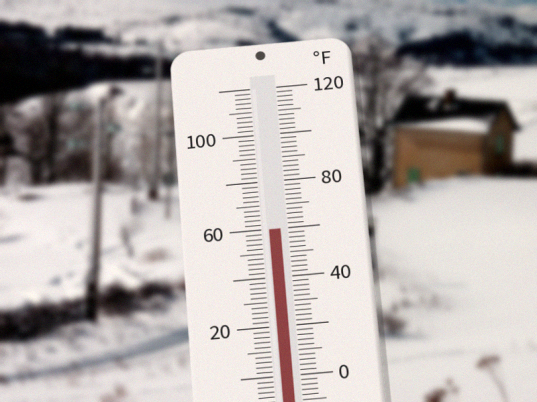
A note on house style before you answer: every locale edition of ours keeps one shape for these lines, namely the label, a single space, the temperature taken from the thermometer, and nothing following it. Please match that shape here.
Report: 60 °F
